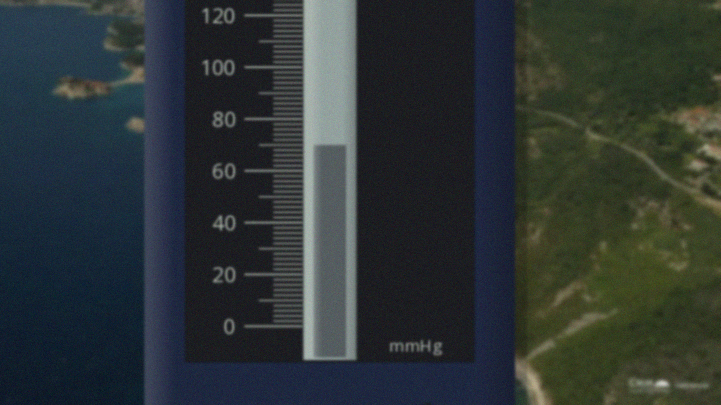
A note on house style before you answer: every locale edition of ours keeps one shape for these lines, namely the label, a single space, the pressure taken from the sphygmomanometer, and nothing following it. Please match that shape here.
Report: 70 mmHg
